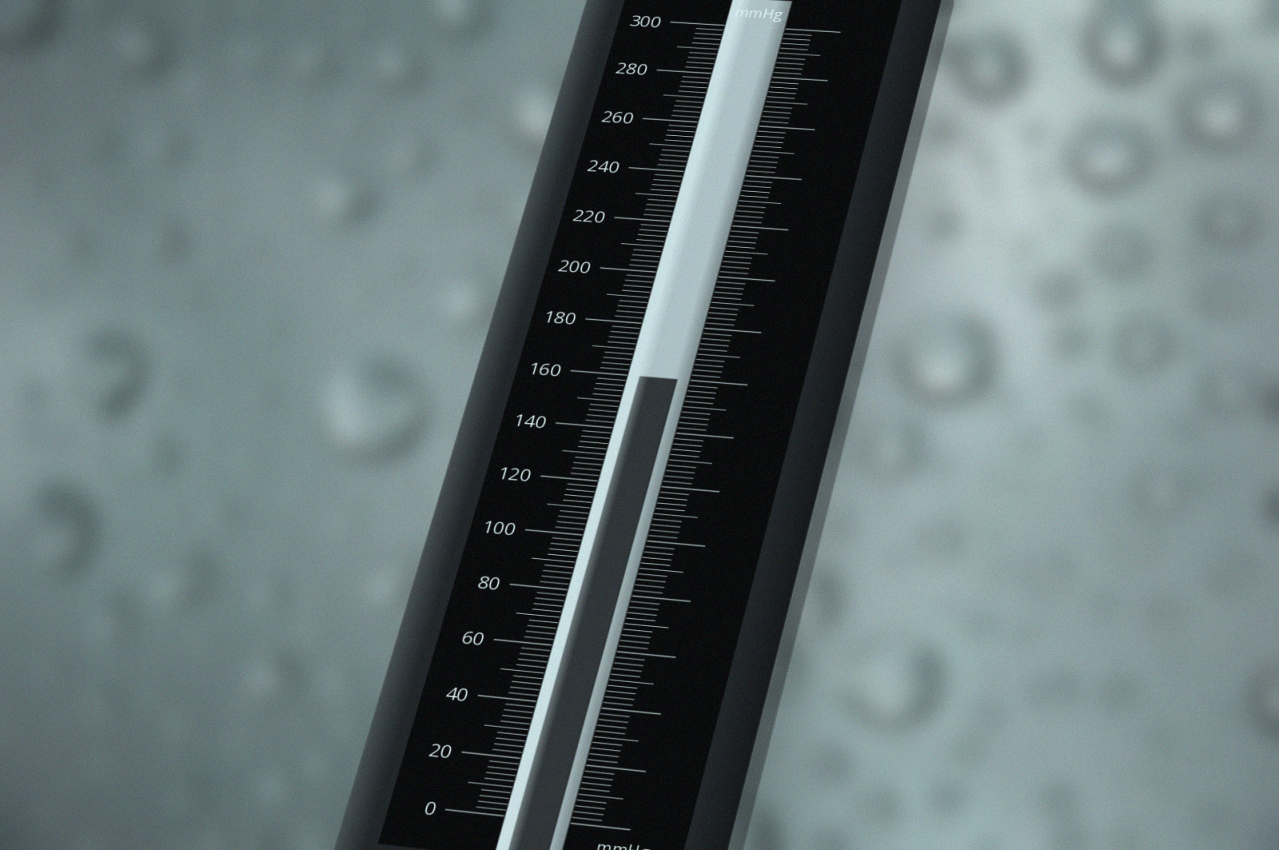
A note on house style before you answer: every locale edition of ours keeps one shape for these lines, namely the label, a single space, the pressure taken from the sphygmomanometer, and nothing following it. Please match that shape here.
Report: 160 mmHg
